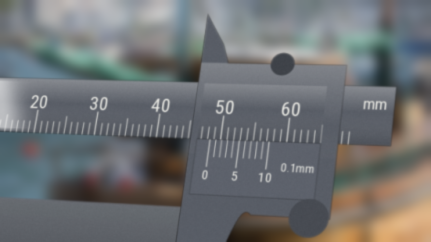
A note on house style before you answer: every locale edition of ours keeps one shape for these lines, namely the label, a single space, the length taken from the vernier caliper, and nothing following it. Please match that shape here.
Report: 48.4 mm
